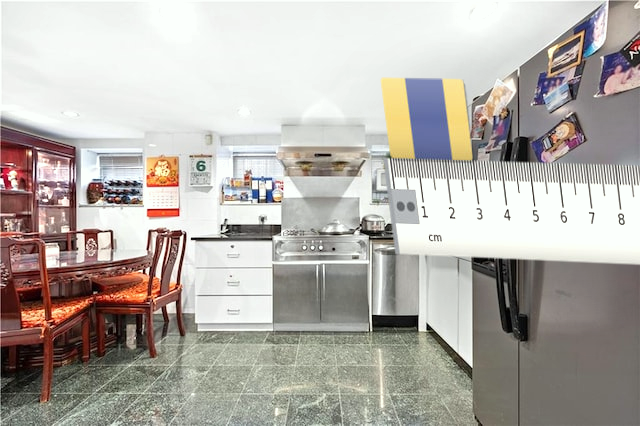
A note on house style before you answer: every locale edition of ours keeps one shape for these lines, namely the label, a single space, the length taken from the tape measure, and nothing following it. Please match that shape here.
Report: 3 cm
